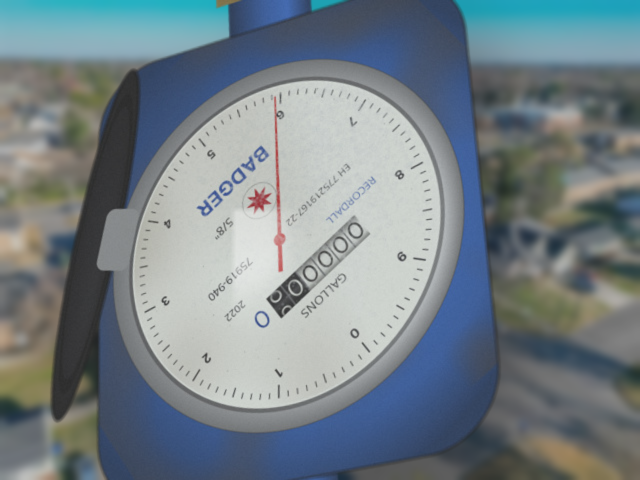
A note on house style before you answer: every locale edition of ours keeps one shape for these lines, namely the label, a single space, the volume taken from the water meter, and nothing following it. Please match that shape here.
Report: 85.9 gal
